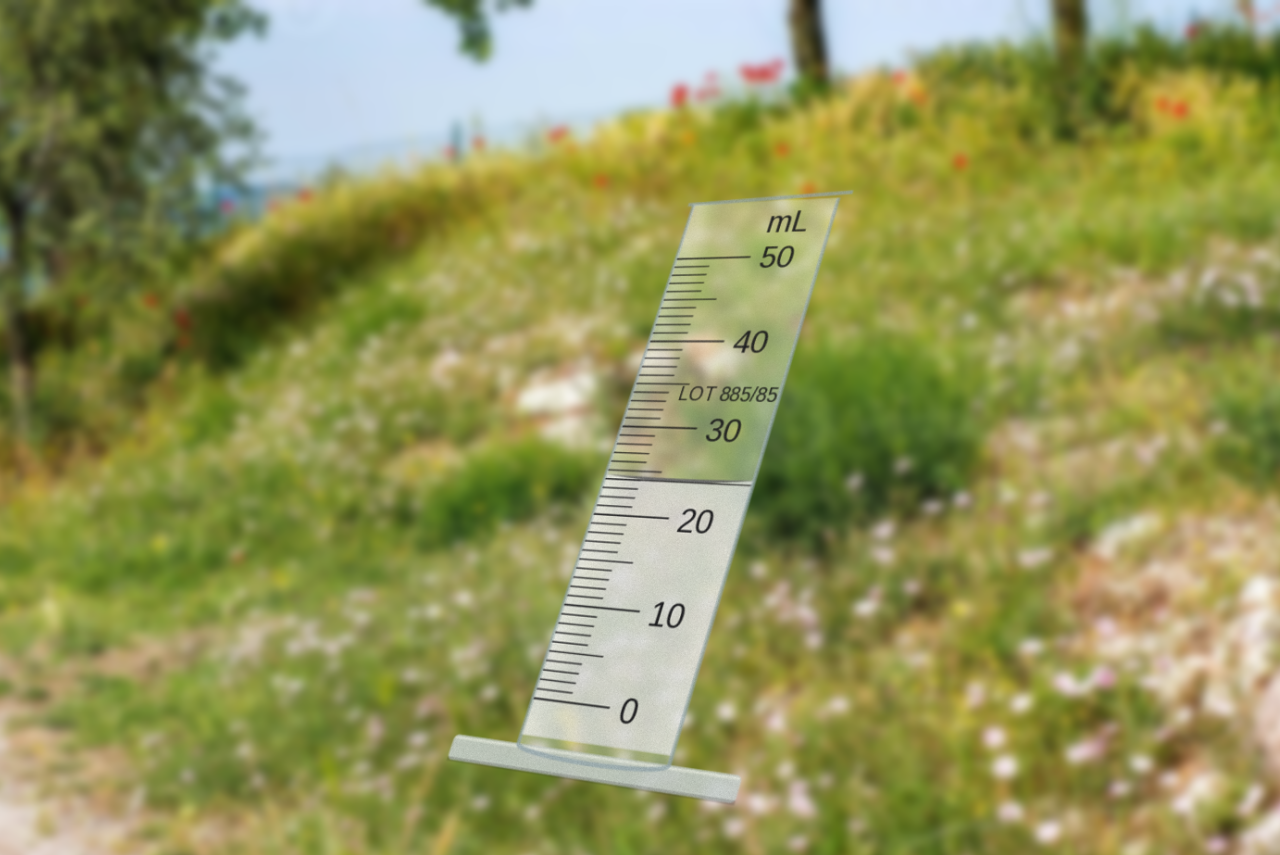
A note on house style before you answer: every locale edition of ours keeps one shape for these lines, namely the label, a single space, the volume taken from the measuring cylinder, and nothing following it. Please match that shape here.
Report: 24 mL
